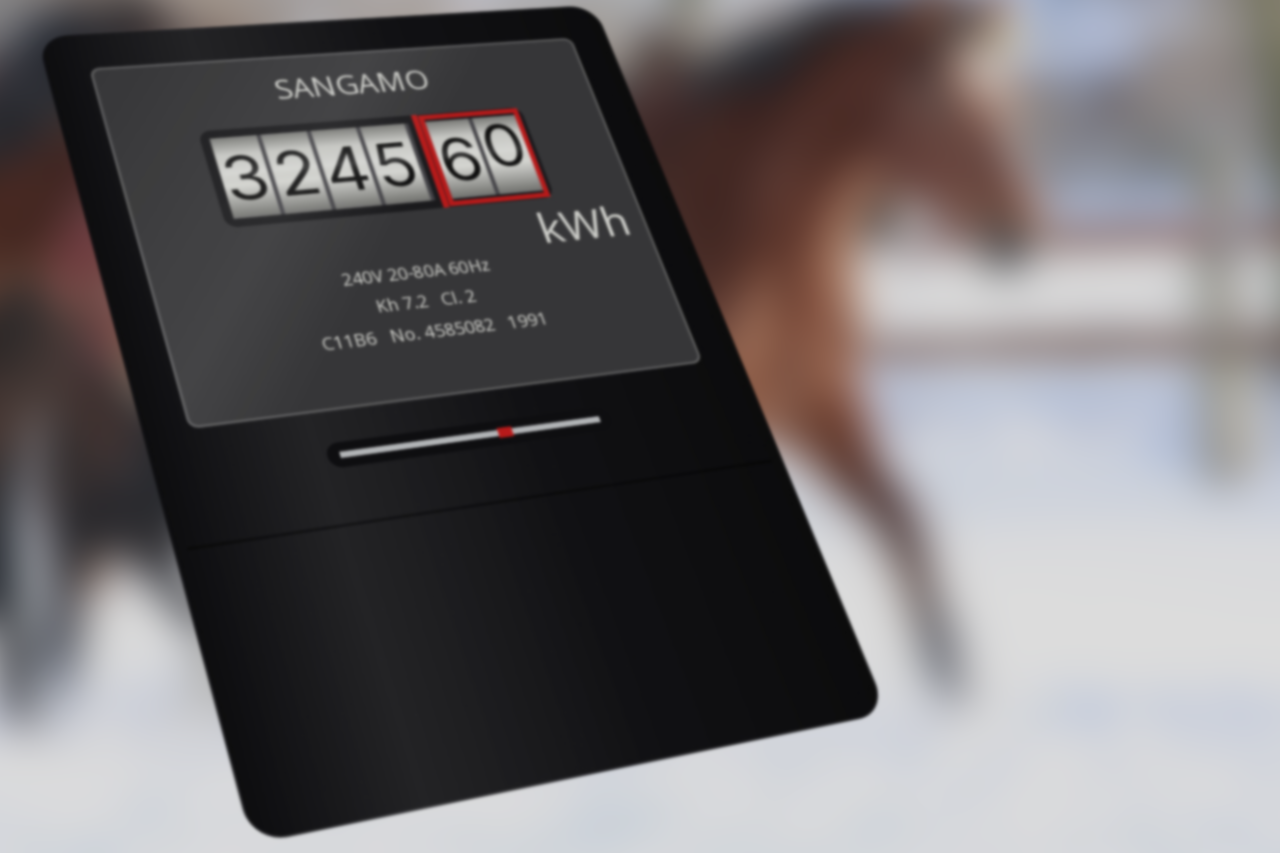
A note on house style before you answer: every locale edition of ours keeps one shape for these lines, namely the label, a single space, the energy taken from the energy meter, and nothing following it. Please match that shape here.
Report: 3245.60 kWh
